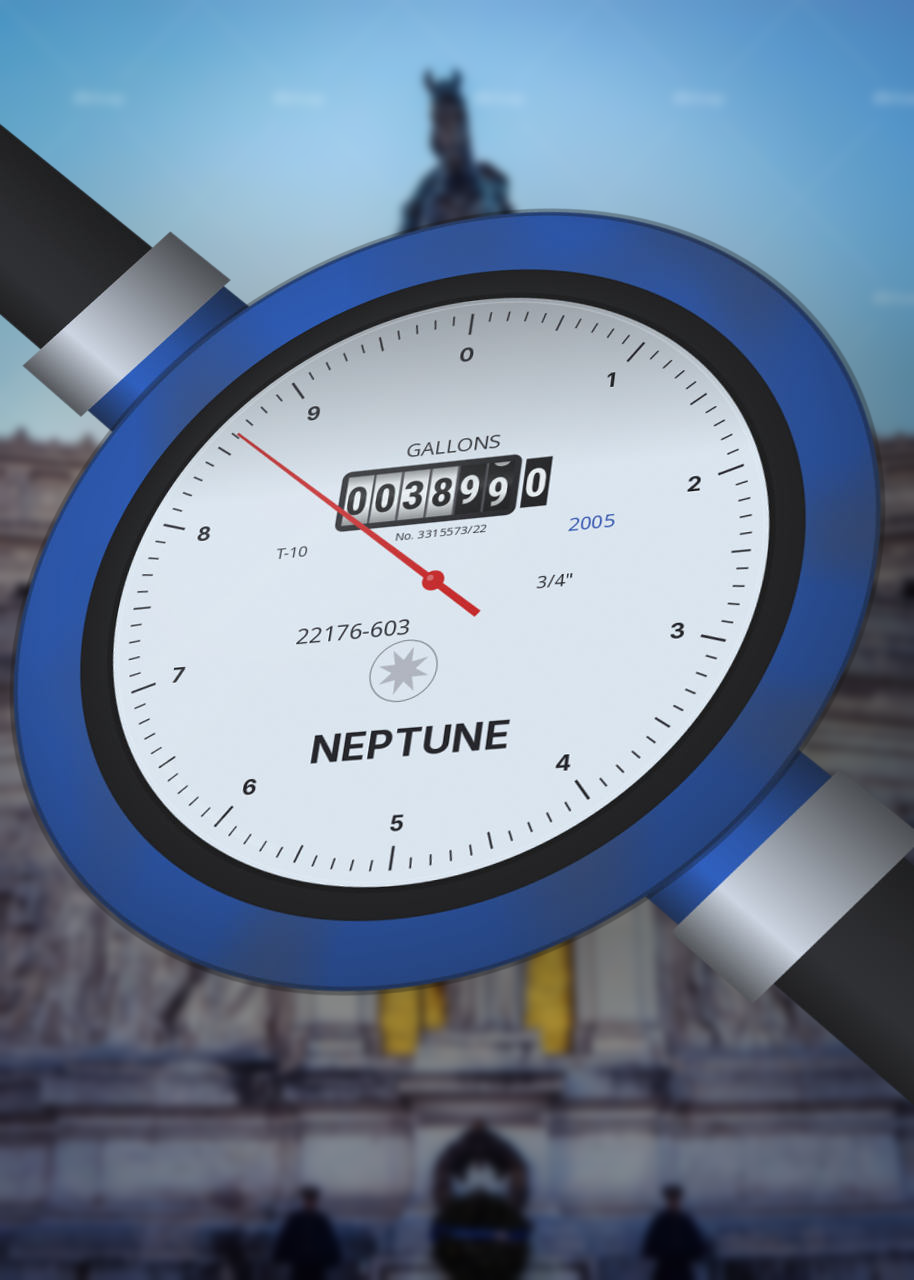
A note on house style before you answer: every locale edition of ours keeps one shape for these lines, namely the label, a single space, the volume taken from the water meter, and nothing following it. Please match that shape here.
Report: 38988.6 gal
